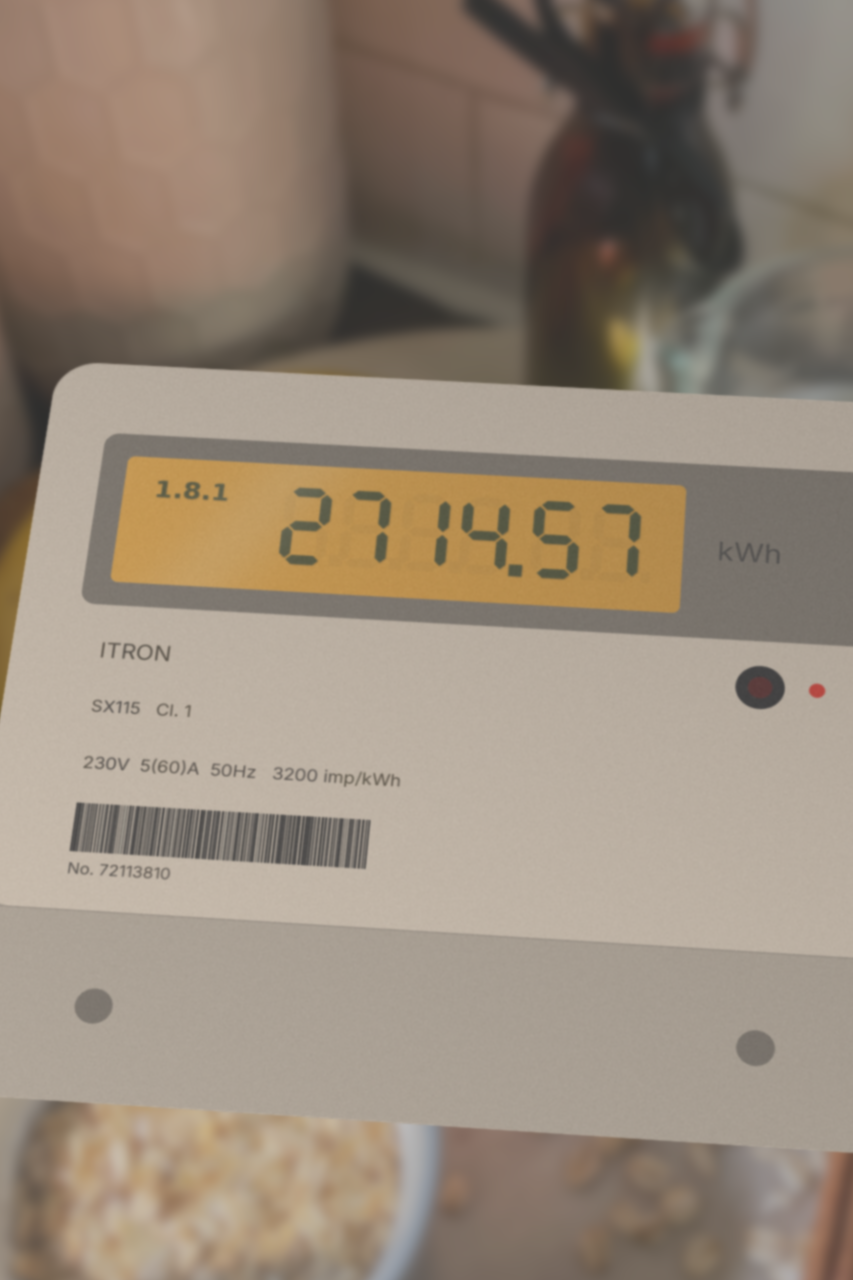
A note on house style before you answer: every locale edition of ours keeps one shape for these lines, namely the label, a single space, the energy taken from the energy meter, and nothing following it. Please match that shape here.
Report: 2714.57 kWh
